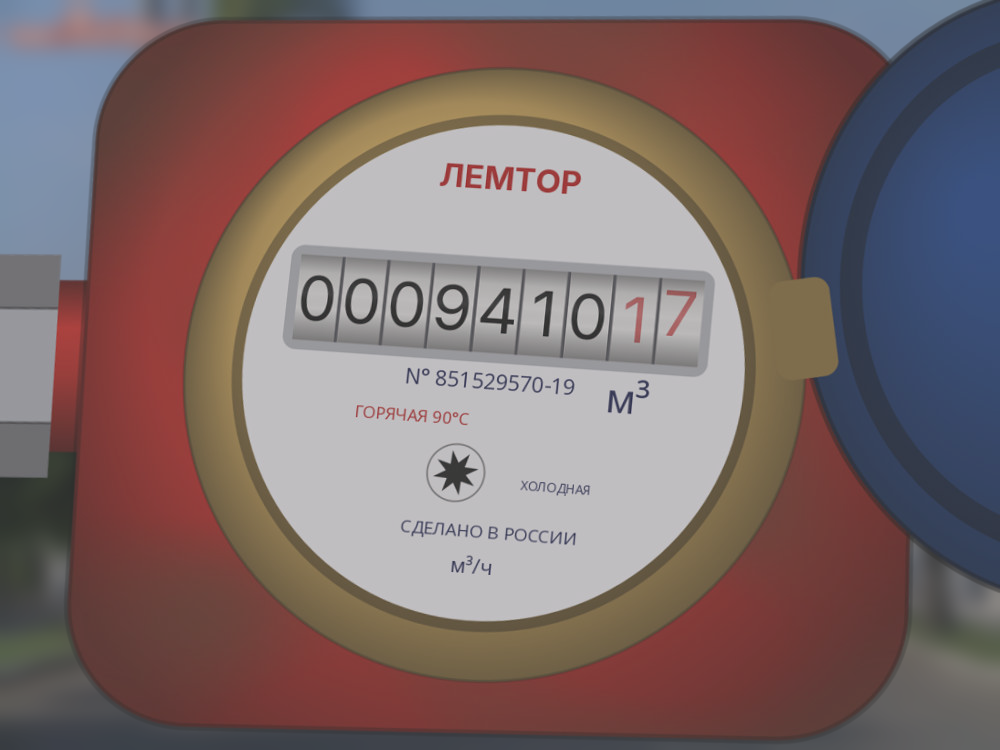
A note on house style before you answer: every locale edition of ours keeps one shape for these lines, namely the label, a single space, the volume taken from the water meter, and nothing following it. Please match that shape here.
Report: 9410.17 m³
